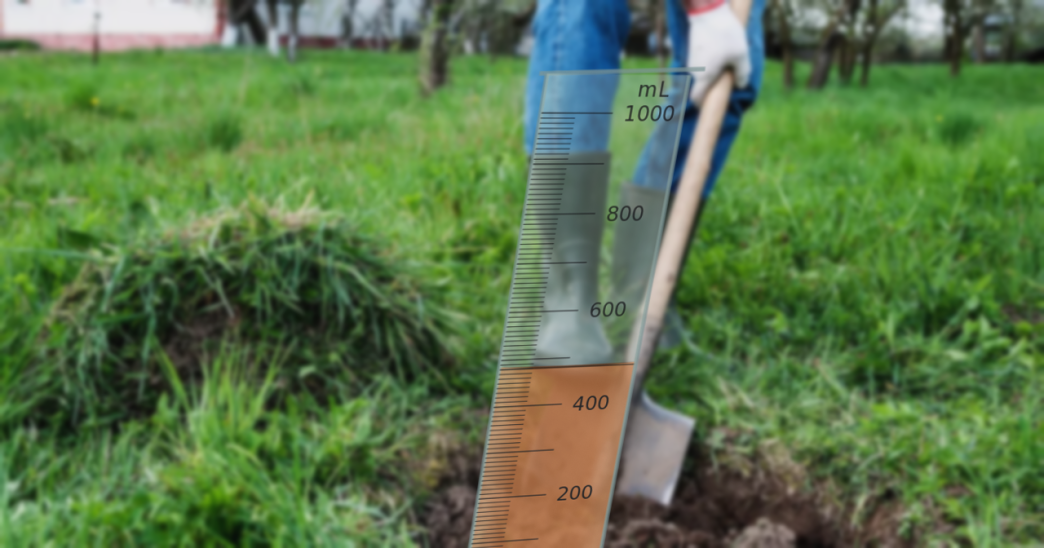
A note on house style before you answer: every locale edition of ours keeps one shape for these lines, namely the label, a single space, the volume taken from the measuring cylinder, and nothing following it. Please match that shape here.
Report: 480 mL
